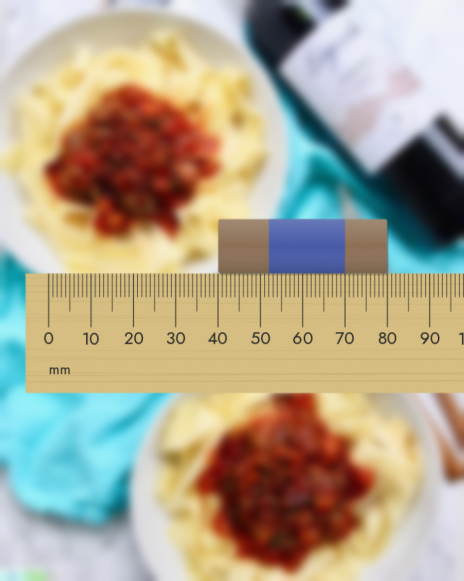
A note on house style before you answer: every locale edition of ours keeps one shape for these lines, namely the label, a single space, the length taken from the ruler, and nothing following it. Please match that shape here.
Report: 40 mm
